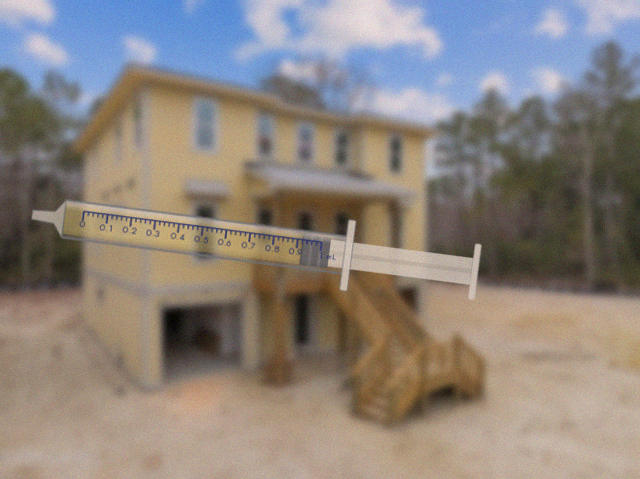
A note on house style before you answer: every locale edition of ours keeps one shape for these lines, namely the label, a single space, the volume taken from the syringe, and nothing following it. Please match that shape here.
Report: 0.92 mL
